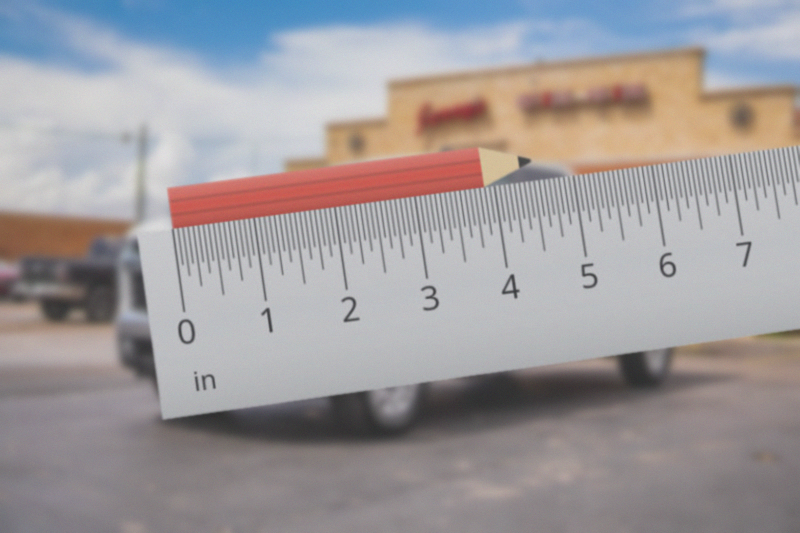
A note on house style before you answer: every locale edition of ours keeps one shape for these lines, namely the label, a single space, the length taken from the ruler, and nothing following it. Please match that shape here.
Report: 4.5 in
